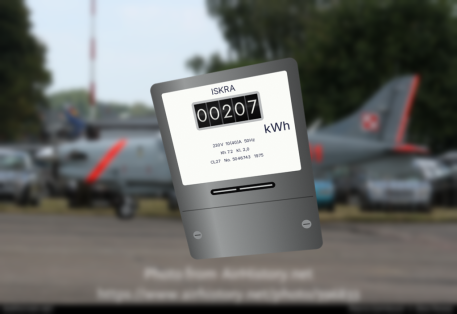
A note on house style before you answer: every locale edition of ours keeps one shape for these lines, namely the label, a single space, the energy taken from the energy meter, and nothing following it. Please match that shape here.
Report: 207 kWh
